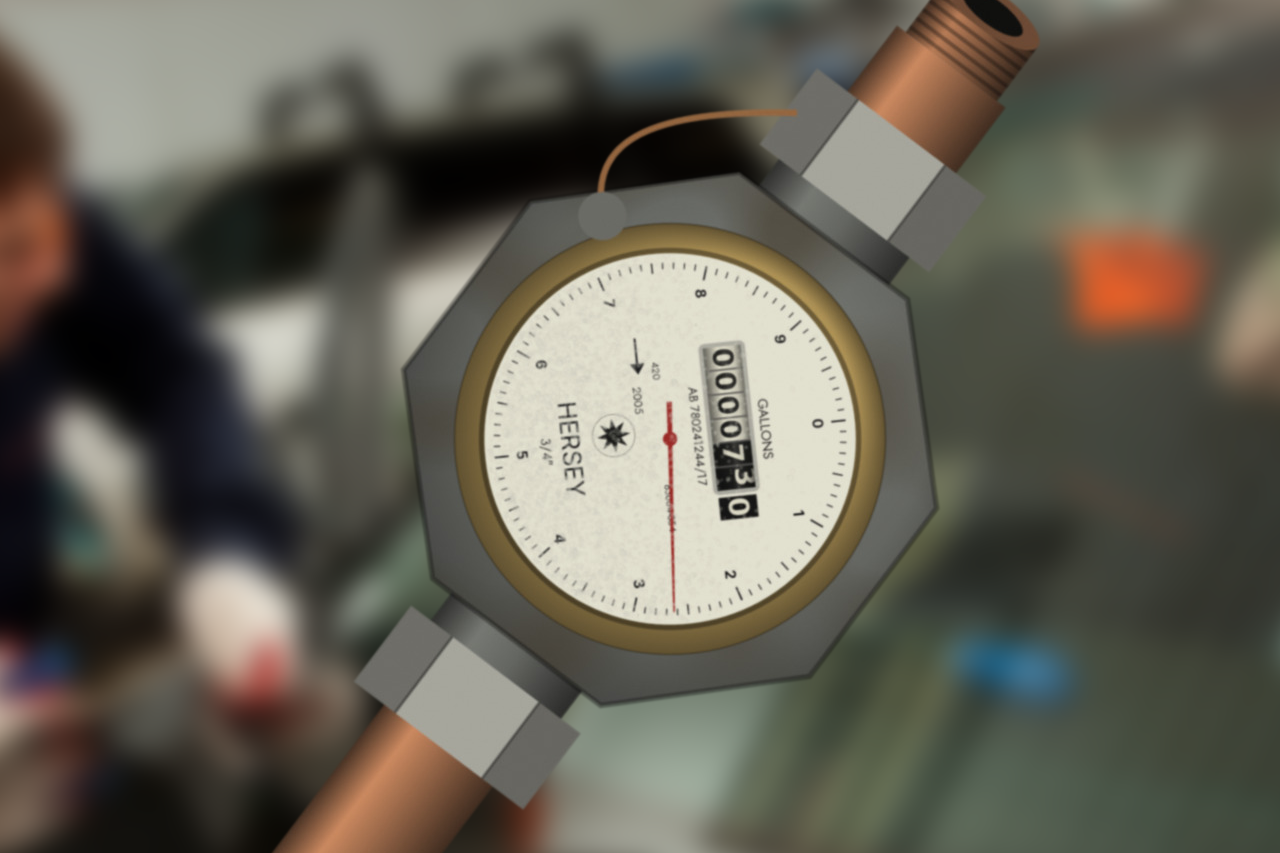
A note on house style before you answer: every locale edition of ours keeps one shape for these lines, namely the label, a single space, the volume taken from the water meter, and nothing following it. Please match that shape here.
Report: 732.6 gal
